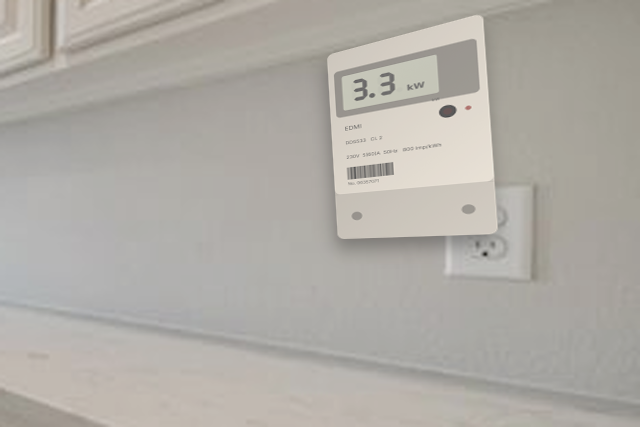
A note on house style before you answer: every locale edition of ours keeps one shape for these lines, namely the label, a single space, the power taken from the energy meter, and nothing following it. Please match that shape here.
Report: 3.3 kW
